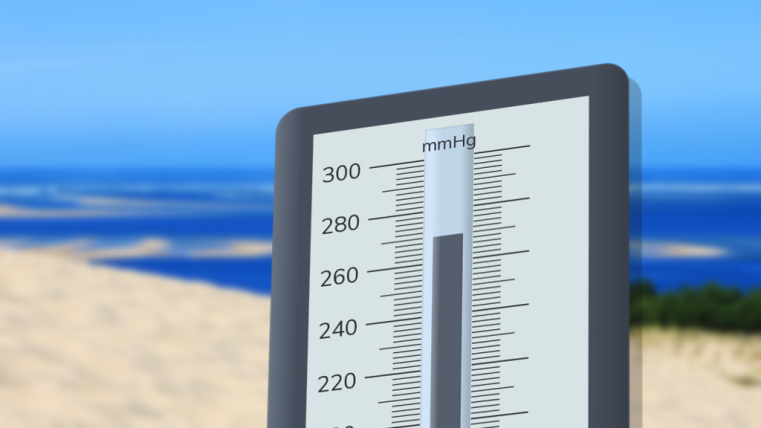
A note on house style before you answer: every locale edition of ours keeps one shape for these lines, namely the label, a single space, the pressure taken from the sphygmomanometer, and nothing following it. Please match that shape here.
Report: 270 mmHg
